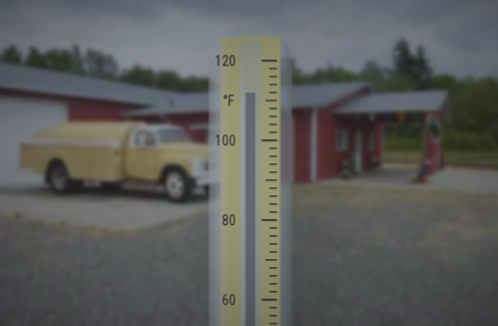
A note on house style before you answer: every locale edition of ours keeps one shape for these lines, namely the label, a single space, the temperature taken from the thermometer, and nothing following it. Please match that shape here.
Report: 112 °F
